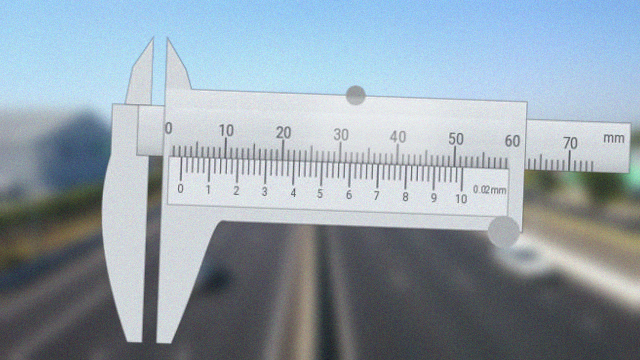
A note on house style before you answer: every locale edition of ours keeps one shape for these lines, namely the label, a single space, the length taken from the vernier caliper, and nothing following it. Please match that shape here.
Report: 2.4 mm
